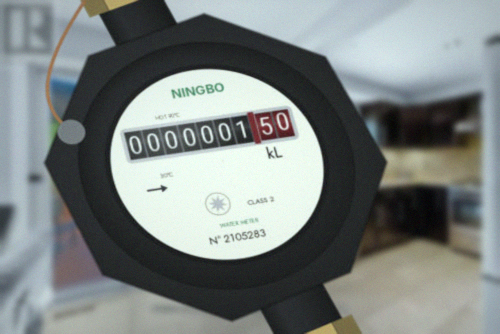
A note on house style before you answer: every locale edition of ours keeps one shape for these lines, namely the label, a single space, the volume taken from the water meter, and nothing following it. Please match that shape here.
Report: 1.50 kL
